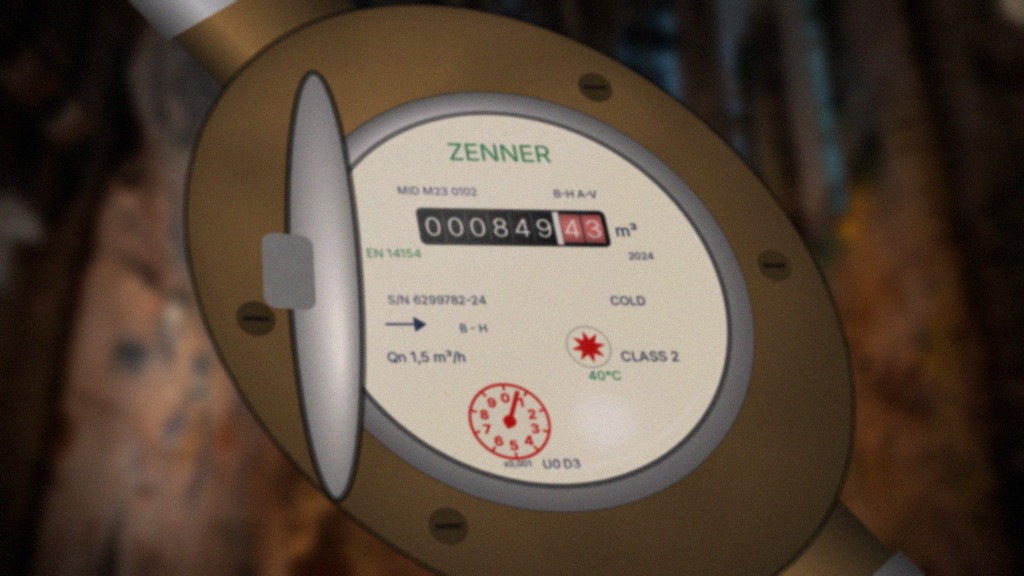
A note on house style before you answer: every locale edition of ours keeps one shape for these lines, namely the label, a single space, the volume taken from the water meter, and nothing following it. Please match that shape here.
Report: 849.430 m³
